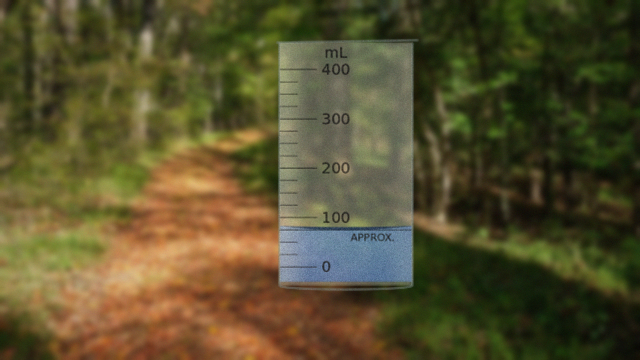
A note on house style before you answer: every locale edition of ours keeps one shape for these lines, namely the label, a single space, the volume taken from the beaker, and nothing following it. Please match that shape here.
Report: 75 mL
